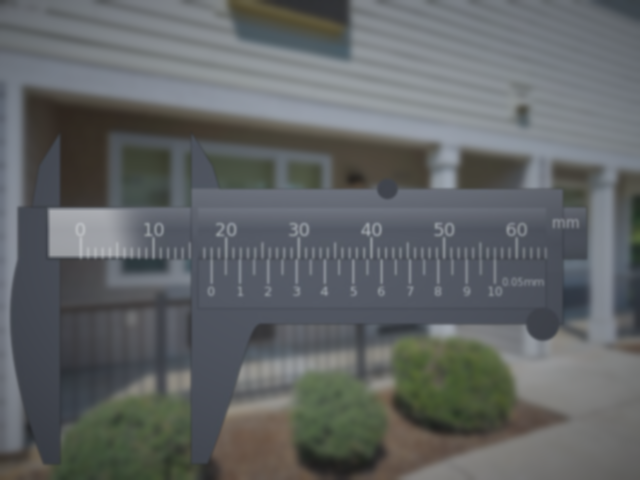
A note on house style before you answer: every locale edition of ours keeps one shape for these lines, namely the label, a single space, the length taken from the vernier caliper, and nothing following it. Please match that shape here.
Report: 18.0 mm
